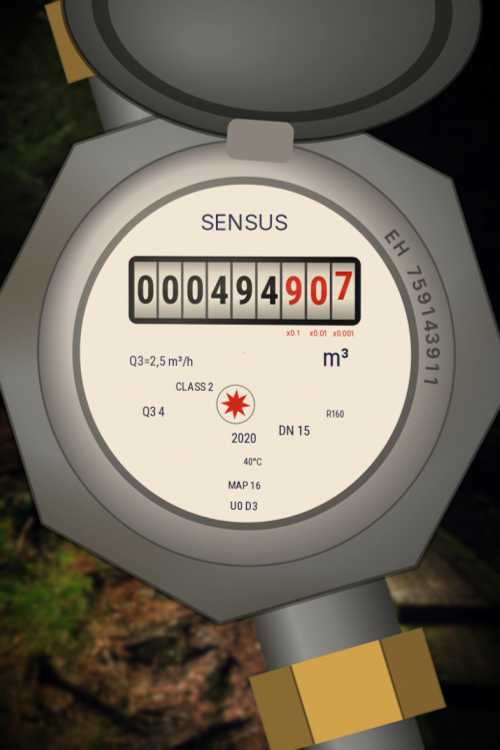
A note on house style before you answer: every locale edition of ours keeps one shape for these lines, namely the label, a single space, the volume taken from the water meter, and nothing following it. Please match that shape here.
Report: 494.907 m³
